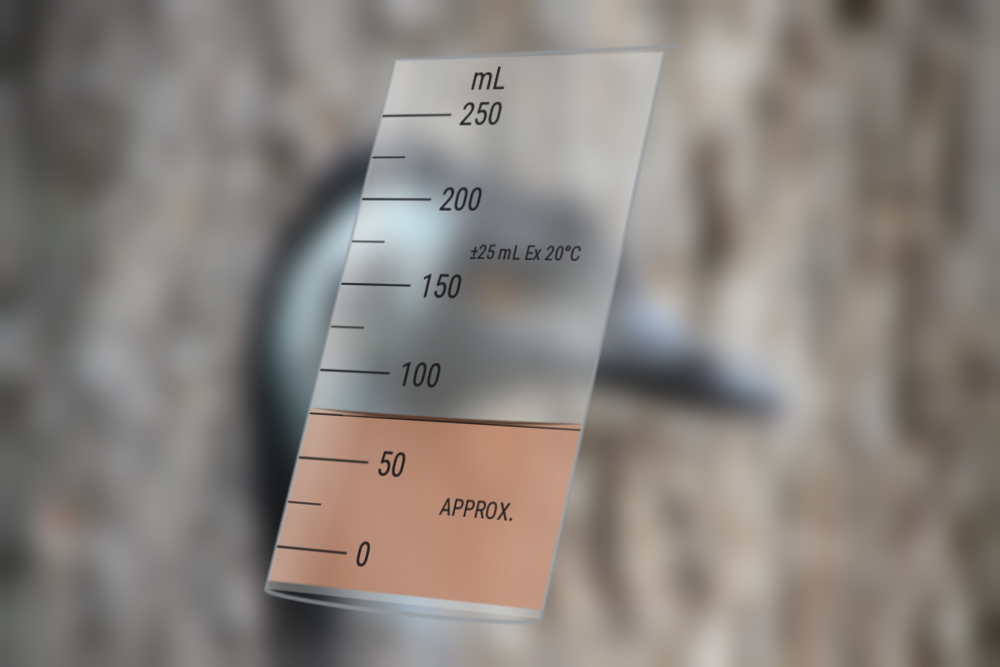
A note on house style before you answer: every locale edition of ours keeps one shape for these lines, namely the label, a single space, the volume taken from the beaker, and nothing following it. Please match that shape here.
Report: 75 mL
